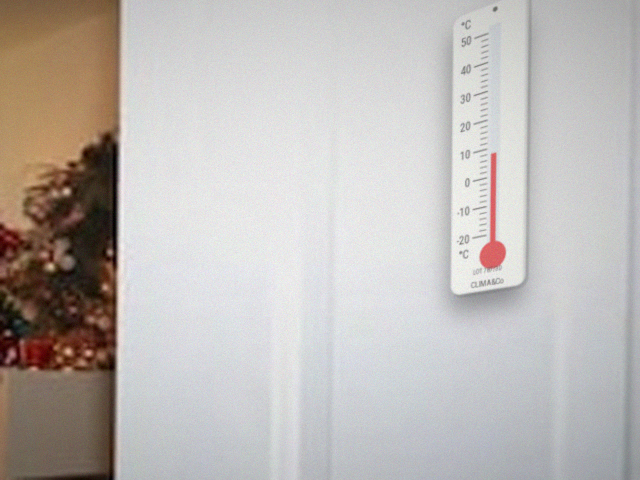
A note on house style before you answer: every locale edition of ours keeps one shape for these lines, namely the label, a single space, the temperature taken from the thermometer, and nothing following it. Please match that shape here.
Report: 8 °C
